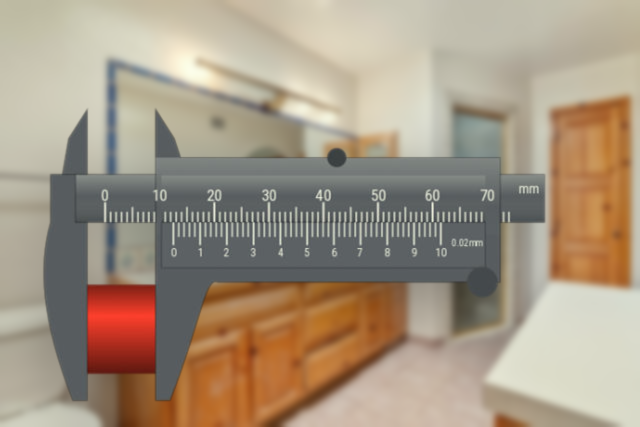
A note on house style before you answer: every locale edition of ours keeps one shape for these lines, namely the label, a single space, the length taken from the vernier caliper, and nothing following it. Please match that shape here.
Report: 12.5 mm
